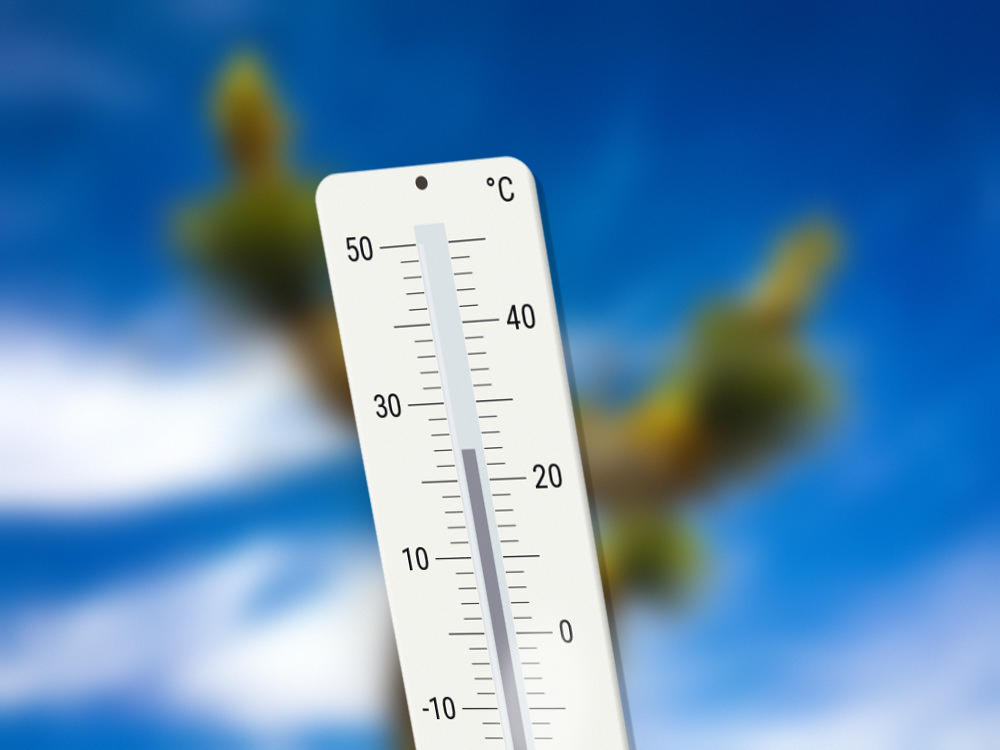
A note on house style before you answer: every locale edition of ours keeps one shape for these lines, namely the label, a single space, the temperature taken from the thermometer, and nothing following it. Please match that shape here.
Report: 24 °C
